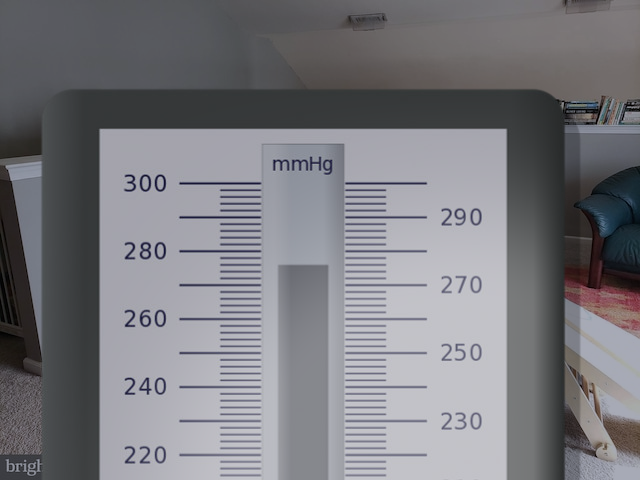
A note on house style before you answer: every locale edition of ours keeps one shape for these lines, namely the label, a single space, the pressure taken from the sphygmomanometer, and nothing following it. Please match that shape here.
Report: 276 mmHg
